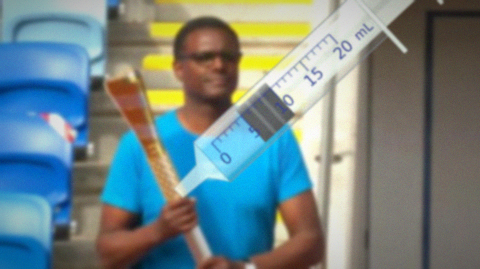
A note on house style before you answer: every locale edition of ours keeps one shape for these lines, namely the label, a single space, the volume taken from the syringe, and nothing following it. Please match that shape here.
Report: 5 mL
